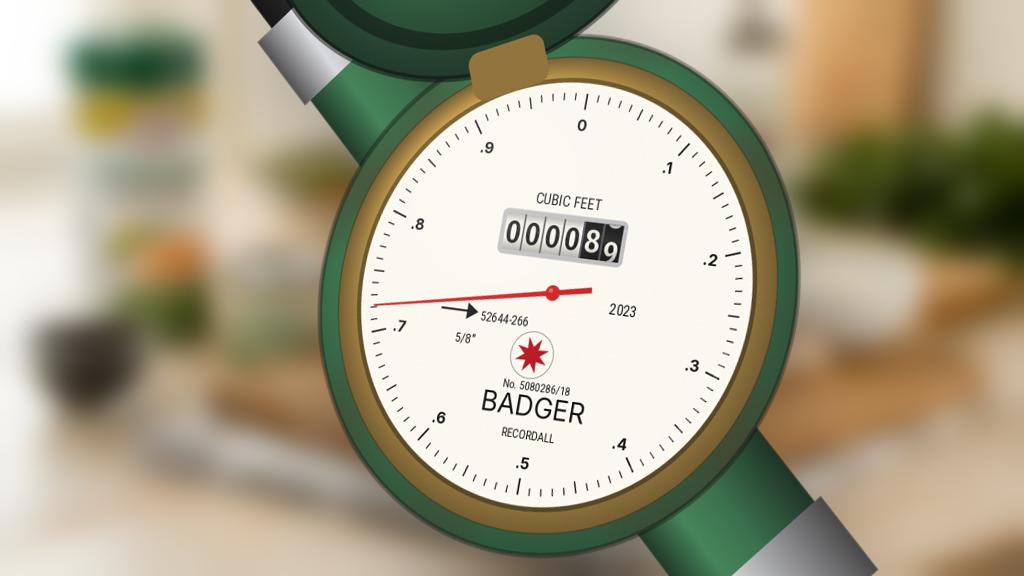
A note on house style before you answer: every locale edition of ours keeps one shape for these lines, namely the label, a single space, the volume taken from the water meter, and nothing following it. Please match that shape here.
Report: 88.72 ft³
